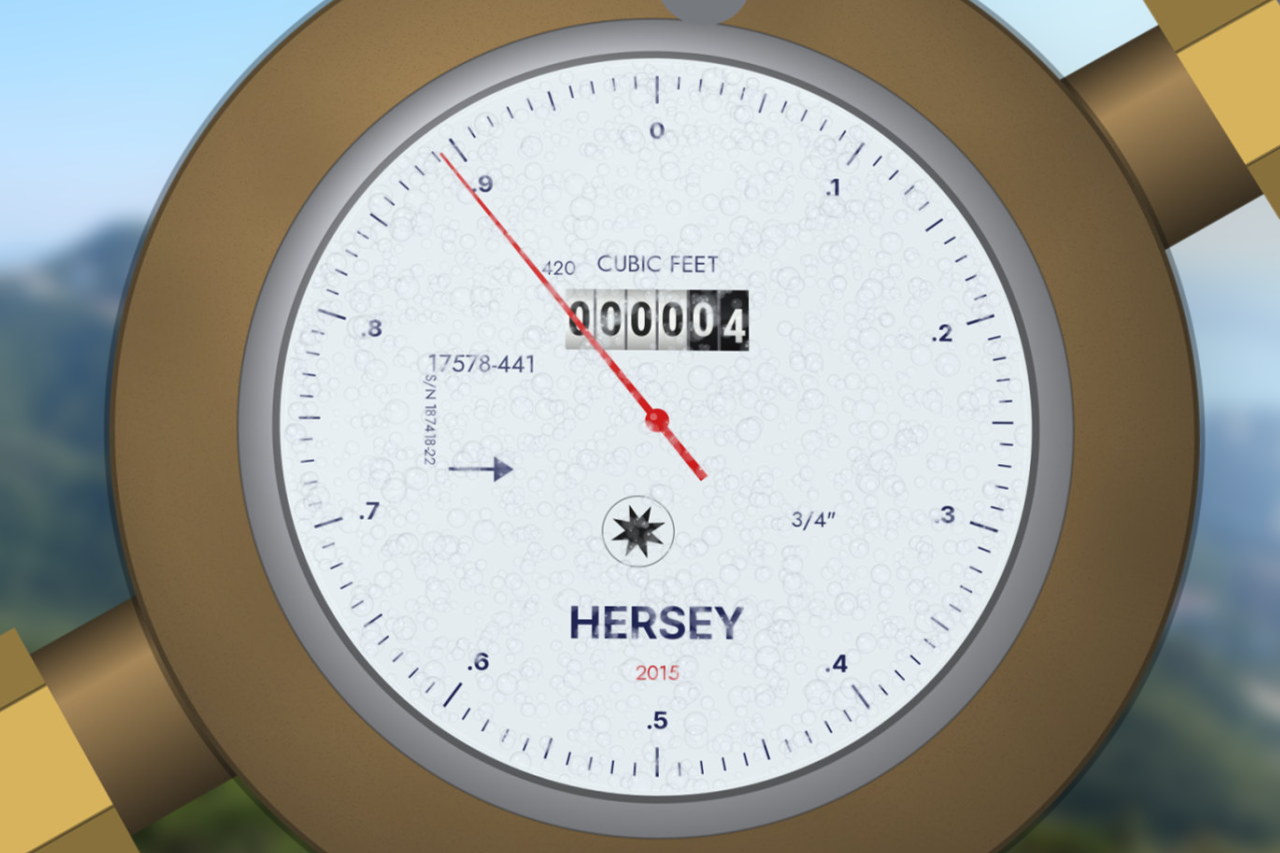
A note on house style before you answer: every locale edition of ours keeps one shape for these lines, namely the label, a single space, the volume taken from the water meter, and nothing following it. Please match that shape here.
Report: 3.89 ft³
